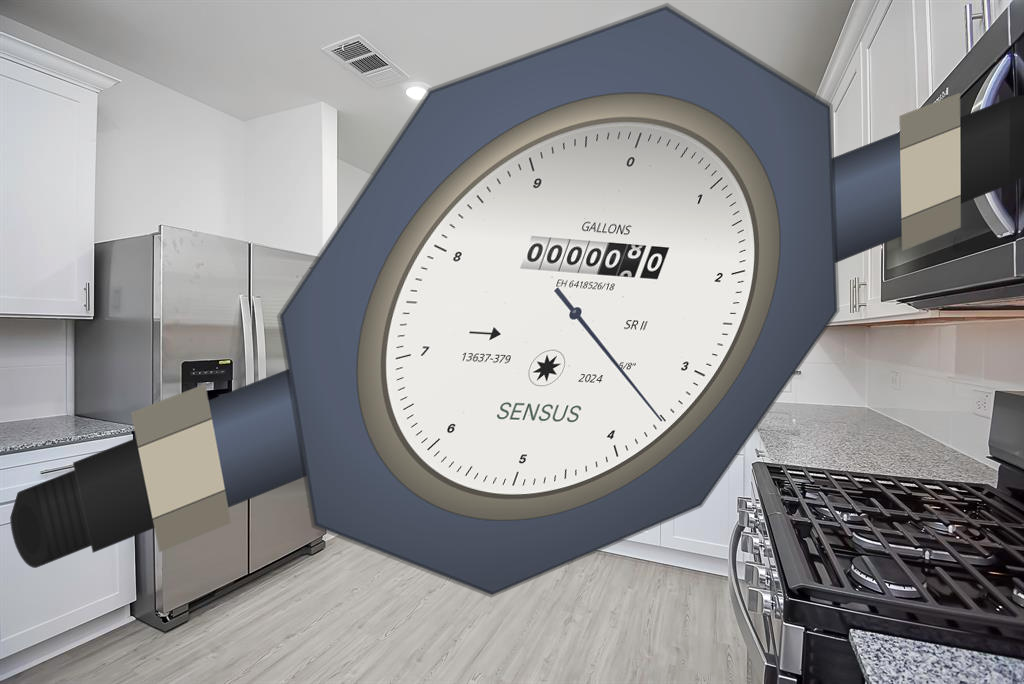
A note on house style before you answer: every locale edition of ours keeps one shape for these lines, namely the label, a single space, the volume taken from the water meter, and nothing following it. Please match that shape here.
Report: 83.5 gal
